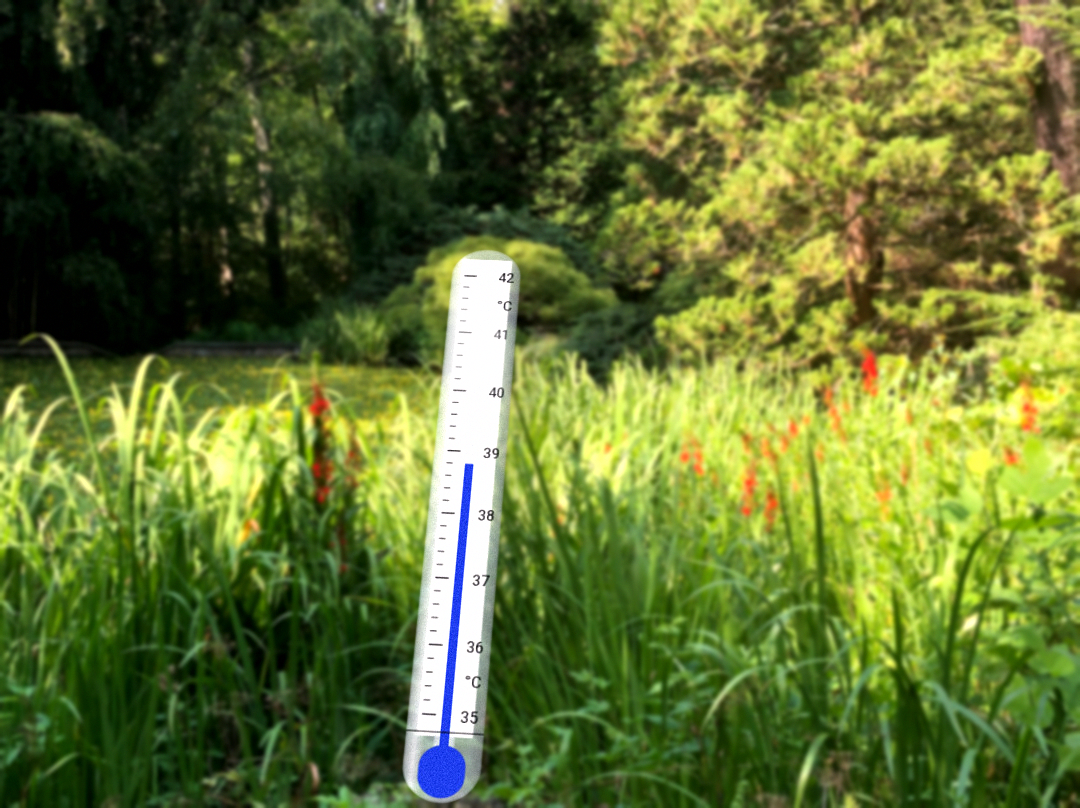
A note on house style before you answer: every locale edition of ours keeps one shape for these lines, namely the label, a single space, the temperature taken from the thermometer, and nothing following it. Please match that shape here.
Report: 38.8 °C
